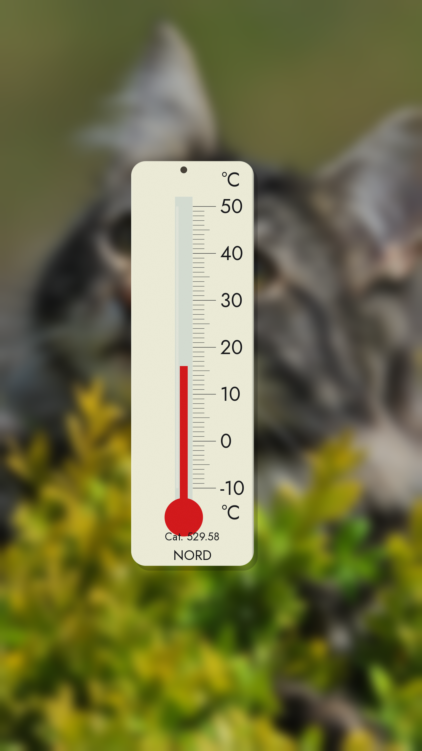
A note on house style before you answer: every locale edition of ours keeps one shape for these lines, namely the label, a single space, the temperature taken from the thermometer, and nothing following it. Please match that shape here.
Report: 16 °C
